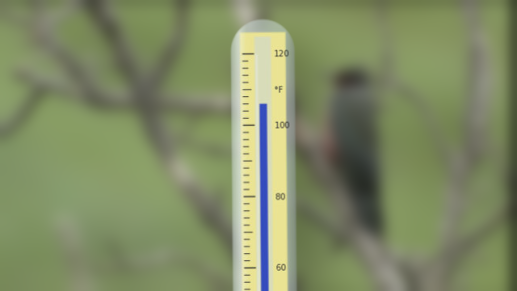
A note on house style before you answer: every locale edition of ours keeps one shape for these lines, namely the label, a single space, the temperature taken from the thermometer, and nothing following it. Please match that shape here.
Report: 106 °F
